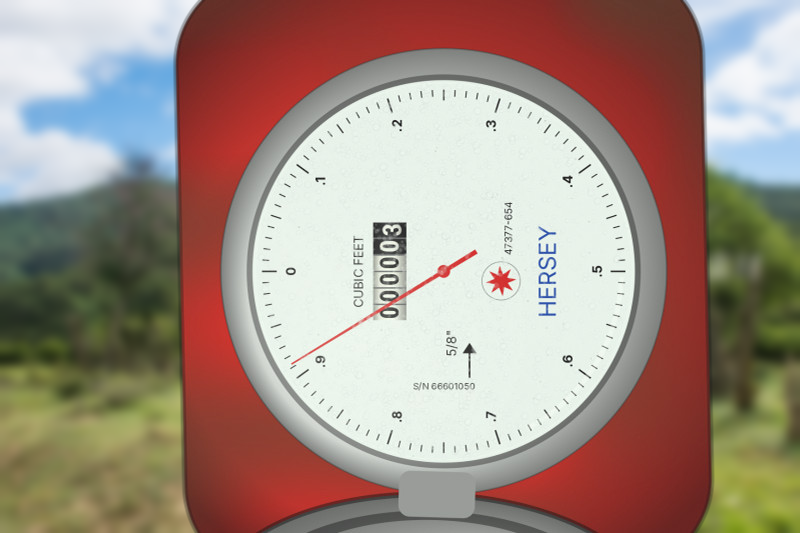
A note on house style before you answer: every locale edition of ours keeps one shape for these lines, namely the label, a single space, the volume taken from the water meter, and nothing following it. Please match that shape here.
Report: 2.91 ft³
